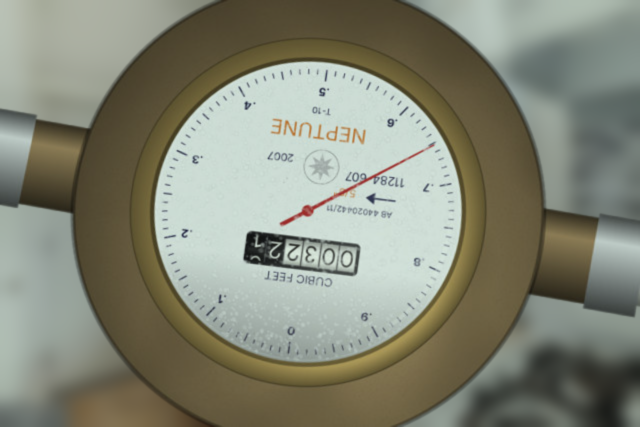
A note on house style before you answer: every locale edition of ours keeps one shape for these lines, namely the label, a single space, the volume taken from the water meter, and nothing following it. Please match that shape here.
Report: 3220.65 ft³
